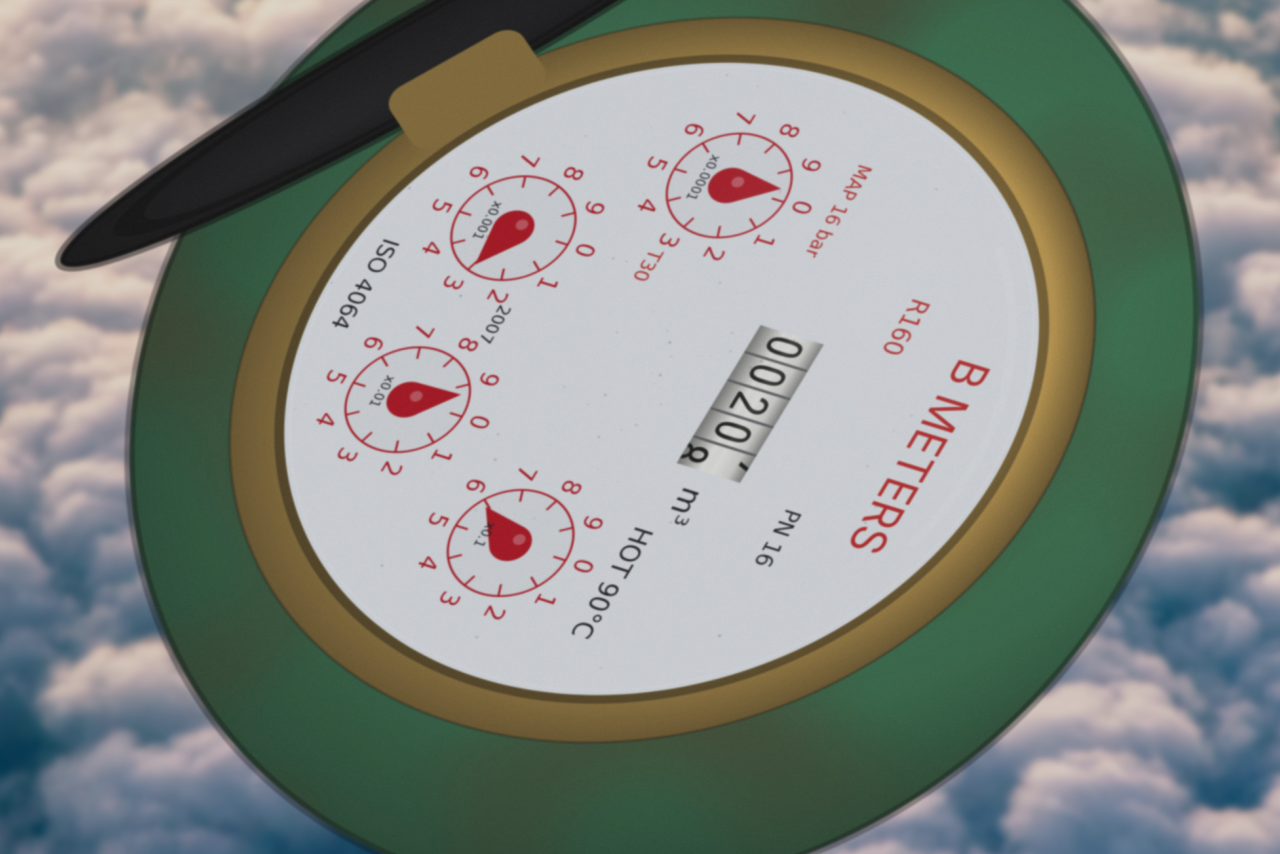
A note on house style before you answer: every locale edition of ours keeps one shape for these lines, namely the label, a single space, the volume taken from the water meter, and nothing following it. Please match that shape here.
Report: 207.5929 m³
